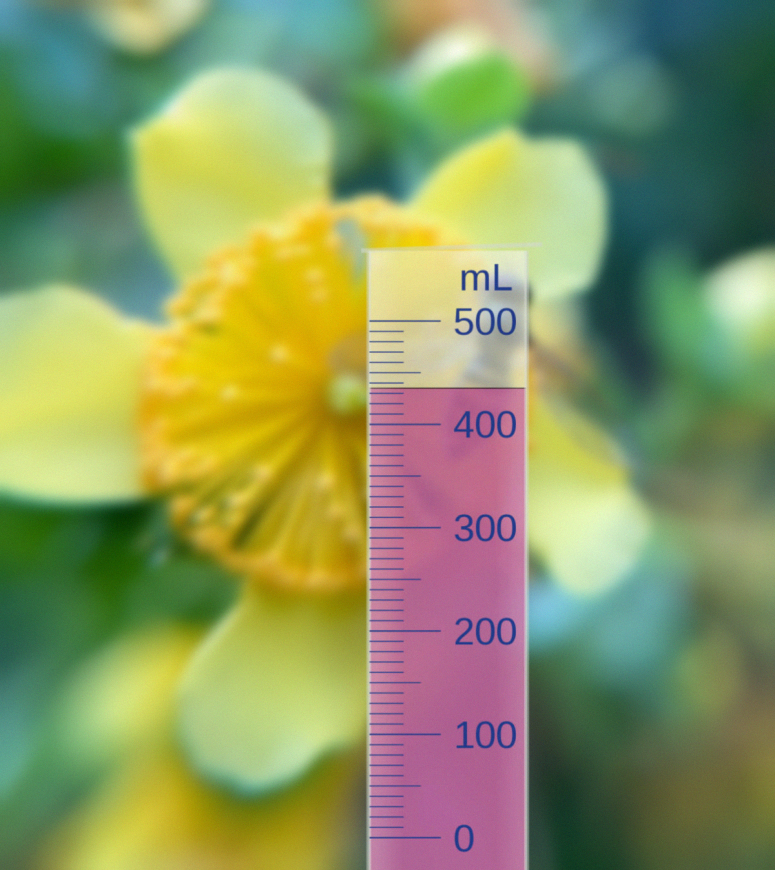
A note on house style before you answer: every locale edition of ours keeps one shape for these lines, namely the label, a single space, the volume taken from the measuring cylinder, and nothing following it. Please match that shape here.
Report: 435 mL
